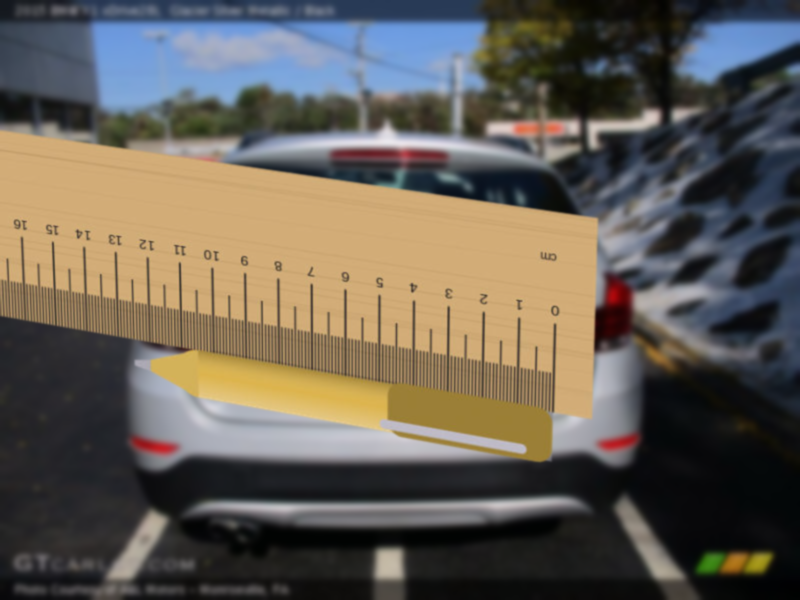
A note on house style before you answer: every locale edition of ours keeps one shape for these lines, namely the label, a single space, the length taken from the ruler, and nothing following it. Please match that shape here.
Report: 12.5 cm
